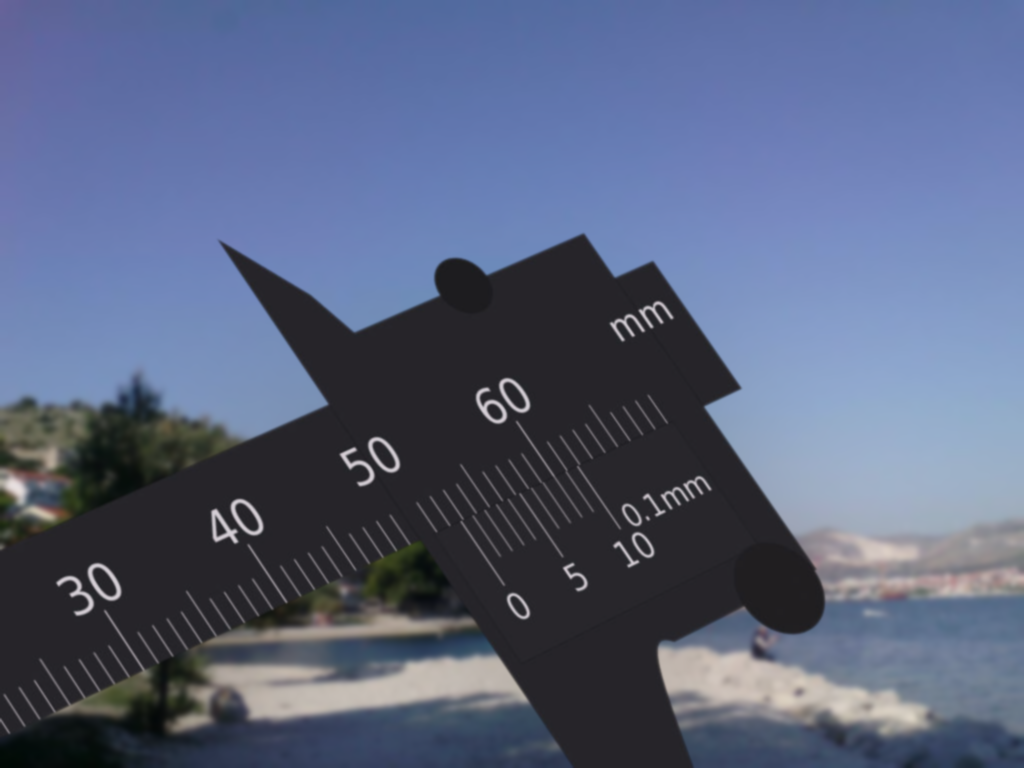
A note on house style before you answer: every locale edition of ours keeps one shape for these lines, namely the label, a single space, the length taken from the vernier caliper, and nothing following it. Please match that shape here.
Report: 52.8 mm
